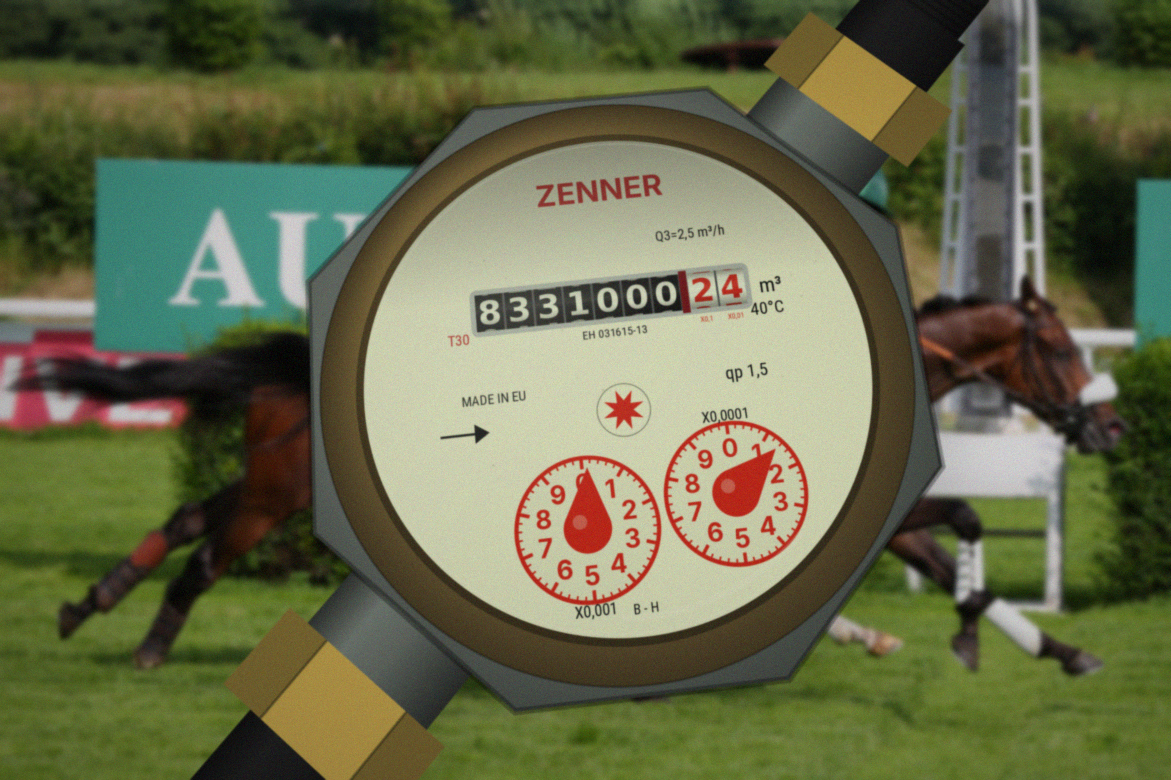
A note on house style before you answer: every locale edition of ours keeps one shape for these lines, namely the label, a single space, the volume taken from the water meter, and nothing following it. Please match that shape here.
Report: 8331000.2401 m³
